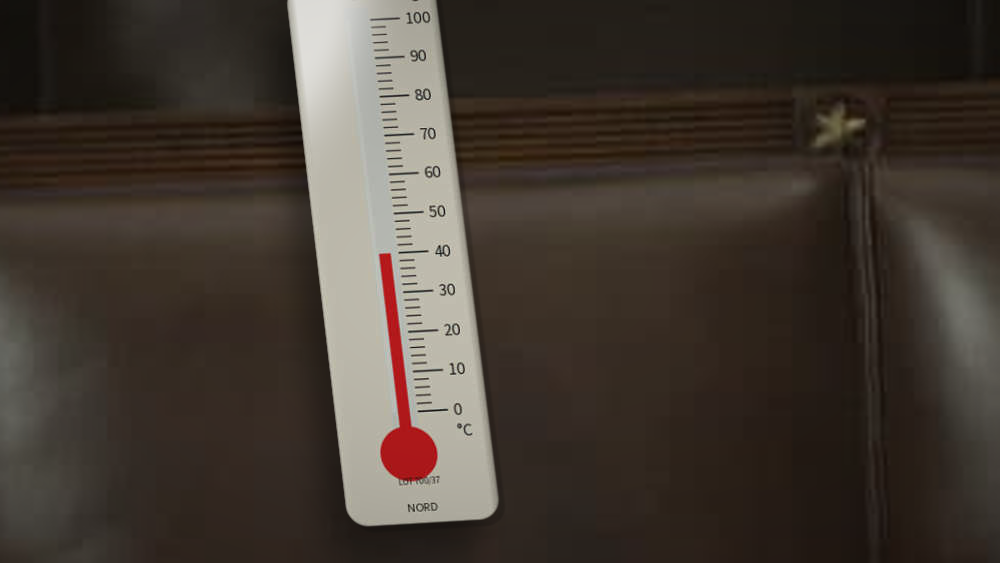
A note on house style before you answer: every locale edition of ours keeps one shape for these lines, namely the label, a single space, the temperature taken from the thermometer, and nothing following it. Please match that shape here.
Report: 40 °C
